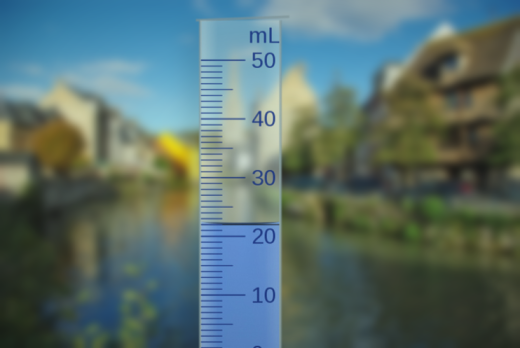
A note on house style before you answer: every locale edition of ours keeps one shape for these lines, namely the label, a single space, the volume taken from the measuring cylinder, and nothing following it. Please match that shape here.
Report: 22 mL
